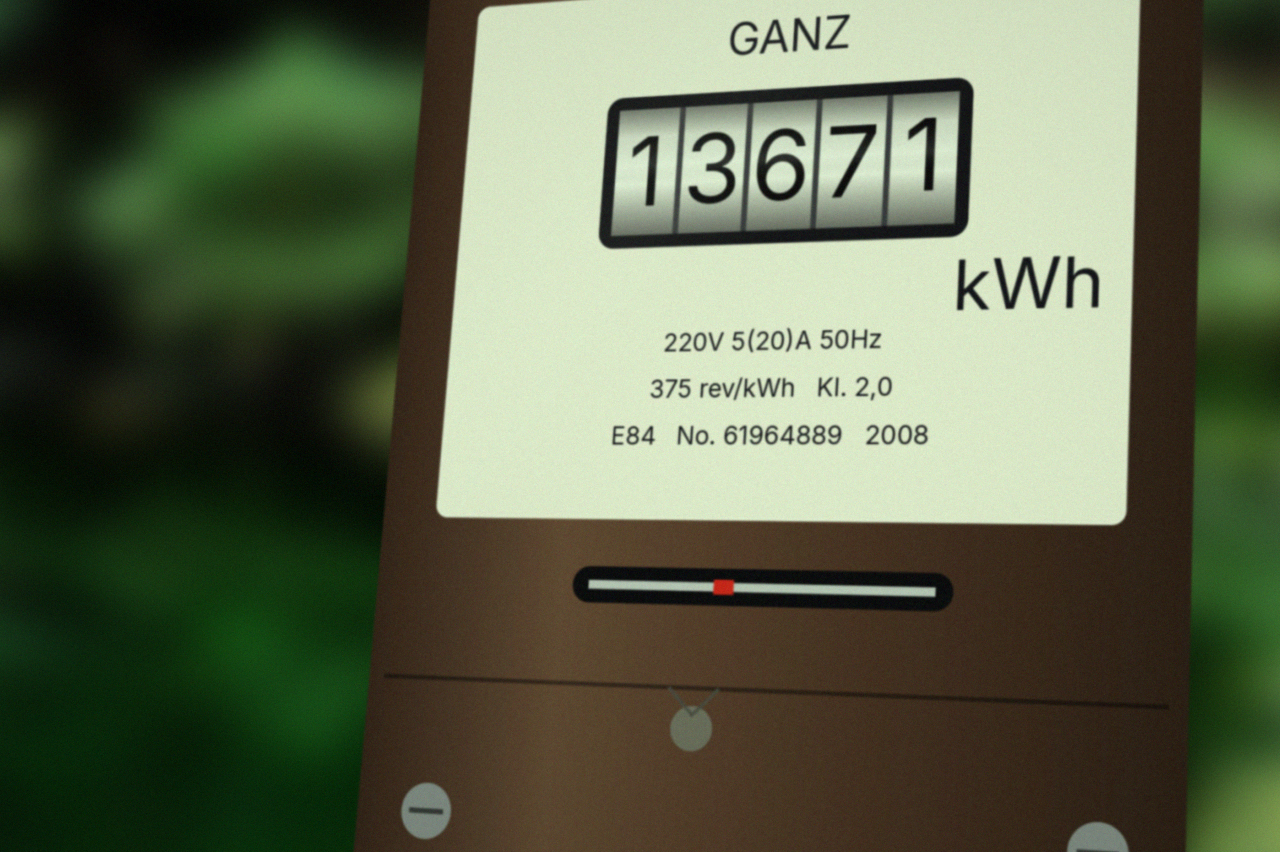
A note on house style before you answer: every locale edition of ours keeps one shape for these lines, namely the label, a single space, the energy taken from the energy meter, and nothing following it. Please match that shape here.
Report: 13671 kWh
